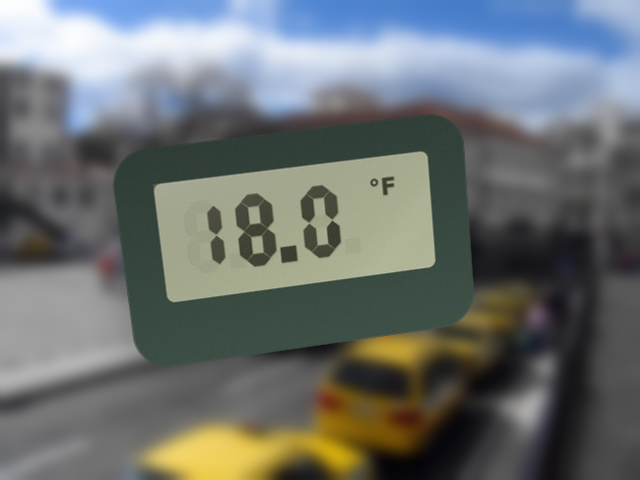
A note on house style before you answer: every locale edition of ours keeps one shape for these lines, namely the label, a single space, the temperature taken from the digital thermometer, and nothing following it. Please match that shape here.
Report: 18.0 °F
